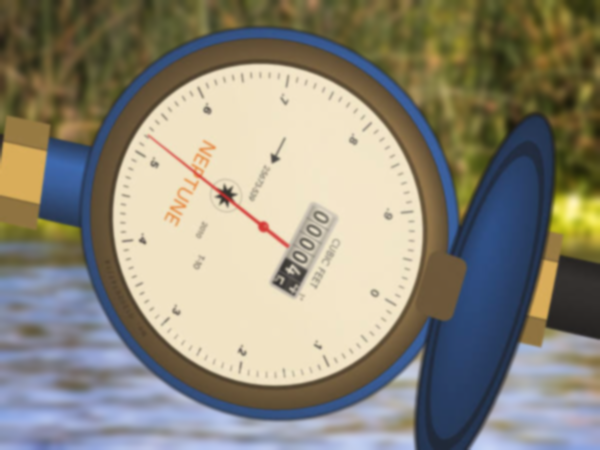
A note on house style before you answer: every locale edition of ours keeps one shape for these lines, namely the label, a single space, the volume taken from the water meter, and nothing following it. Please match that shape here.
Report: 44.52 ft³
